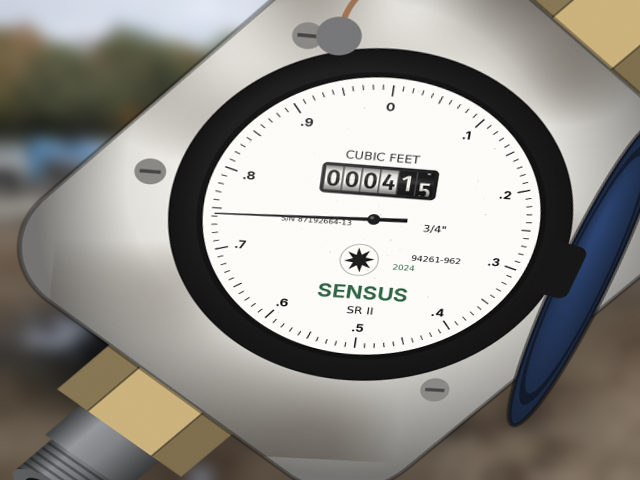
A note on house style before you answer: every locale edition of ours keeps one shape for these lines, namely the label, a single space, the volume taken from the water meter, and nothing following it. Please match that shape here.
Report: 414.74 ft³
